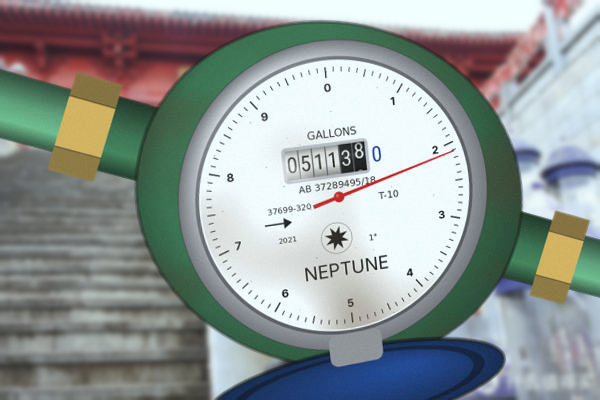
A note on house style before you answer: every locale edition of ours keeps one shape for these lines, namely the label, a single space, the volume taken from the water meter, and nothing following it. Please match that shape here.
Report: 511382.1 gal
